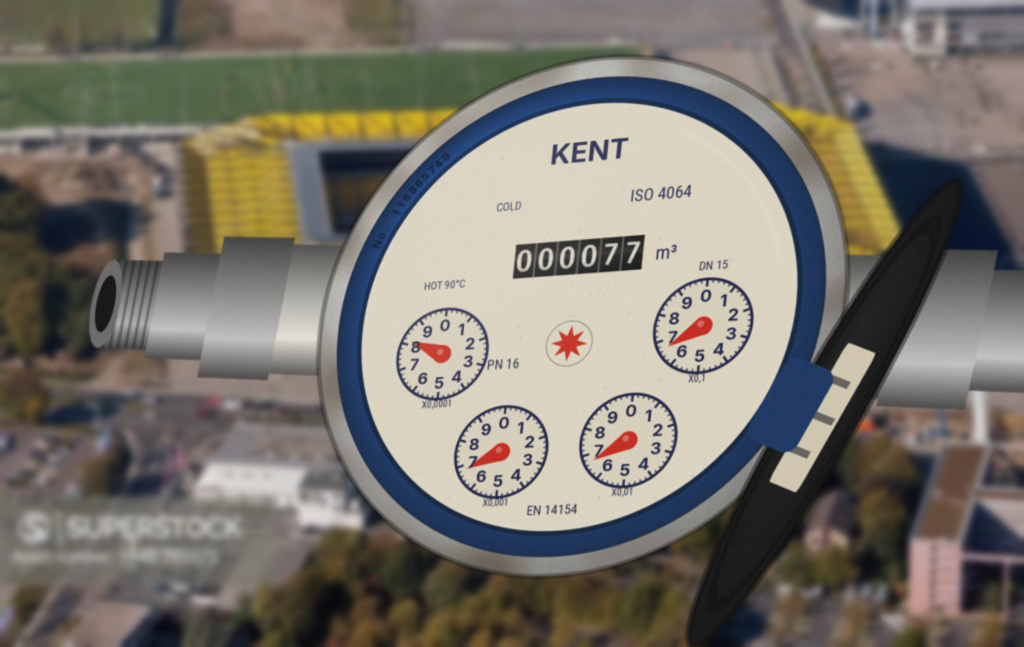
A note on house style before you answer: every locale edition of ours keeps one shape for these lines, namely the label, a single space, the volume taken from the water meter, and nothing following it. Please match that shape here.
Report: 77.6668 m³
